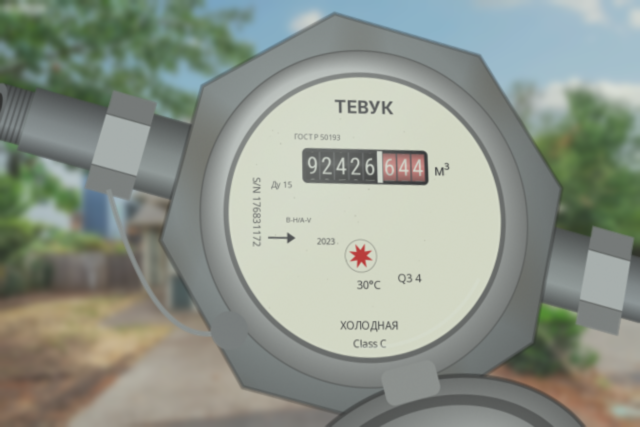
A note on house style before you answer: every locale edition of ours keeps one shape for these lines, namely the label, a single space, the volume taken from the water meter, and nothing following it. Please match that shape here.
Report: 92426.644 m³
